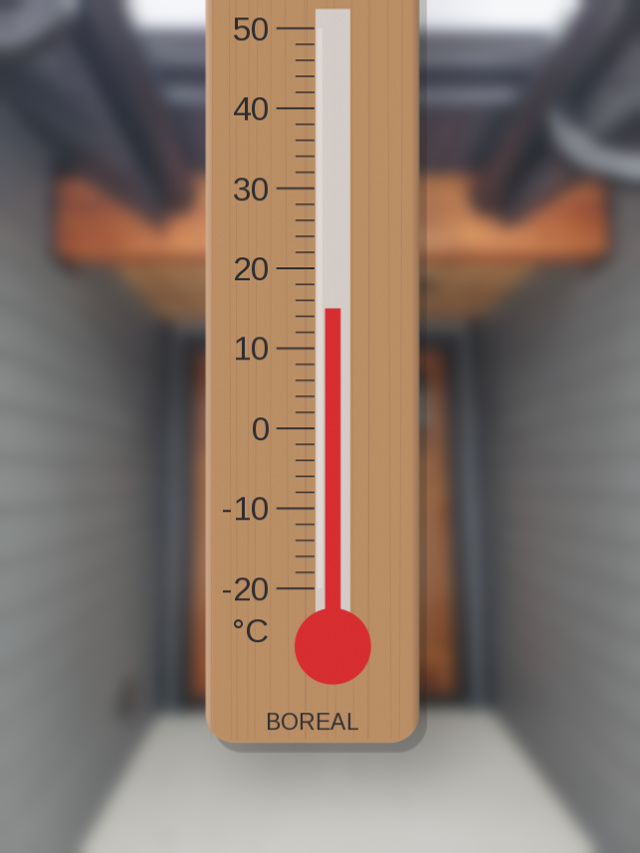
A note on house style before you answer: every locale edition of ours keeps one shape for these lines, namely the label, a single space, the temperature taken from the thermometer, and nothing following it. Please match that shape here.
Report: 15 °C
